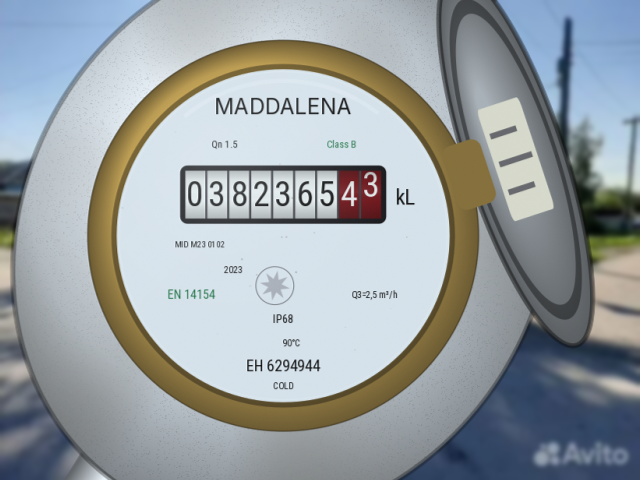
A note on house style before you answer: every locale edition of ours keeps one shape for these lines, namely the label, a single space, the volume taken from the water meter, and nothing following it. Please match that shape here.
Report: 382365.43 kL
